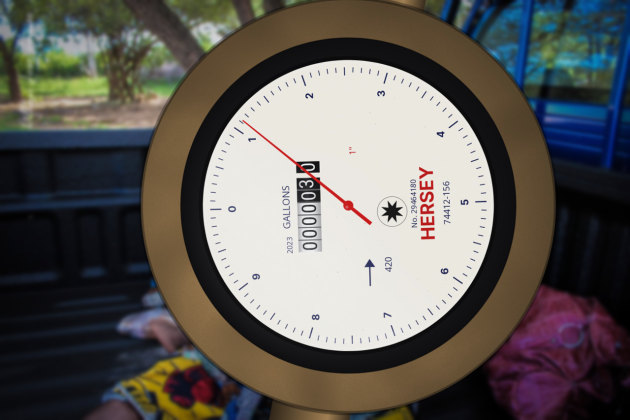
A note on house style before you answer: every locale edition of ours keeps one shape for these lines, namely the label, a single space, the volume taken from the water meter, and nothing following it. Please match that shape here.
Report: 31.1 gal
